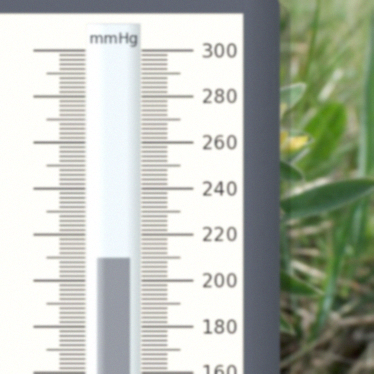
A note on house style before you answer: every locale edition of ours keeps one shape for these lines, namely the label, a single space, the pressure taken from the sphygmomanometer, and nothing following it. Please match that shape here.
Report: 210 mmHg
